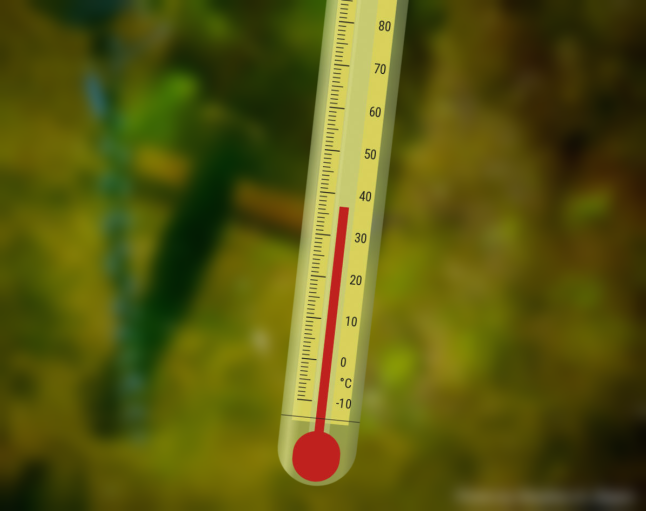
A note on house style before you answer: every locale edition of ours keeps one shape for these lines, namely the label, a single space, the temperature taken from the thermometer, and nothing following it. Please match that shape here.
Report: 37 °C
